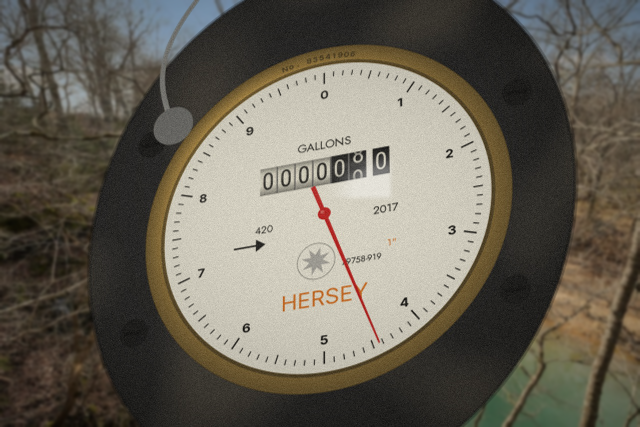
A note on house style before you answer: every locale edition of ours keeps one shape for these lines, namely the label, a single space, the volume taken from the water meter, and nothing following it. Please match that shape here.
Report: 84.4 gal
